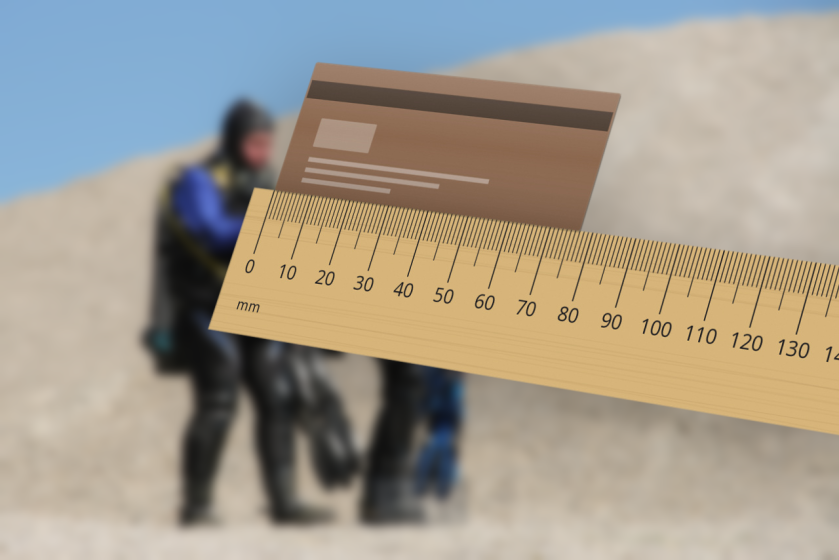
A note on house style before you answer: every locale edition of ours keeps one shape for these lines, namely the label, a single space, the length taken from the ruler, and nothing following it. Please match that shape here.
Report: 77 mm
